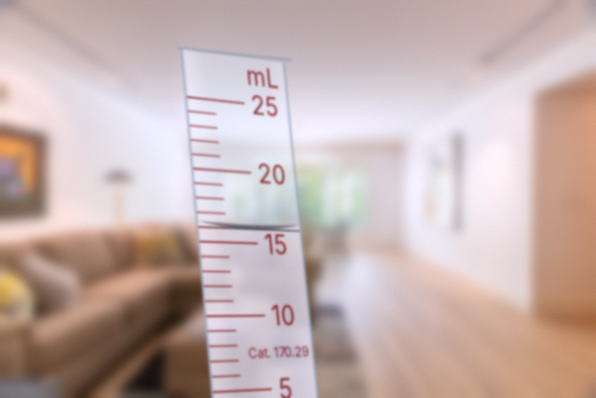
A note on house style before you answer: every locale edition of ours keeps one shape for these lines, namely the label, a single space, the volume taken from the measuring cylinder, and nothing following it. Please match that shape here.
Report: 16 mL
